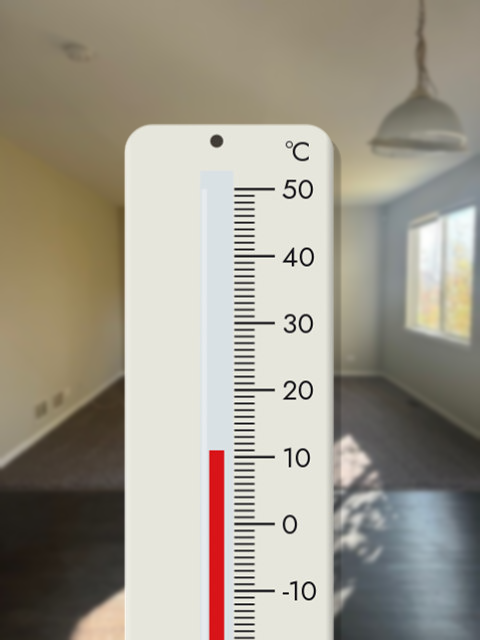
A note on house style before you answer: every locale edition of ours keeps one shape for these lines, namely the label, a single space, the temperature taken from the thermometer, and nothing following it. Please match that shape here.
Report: 11 °C
